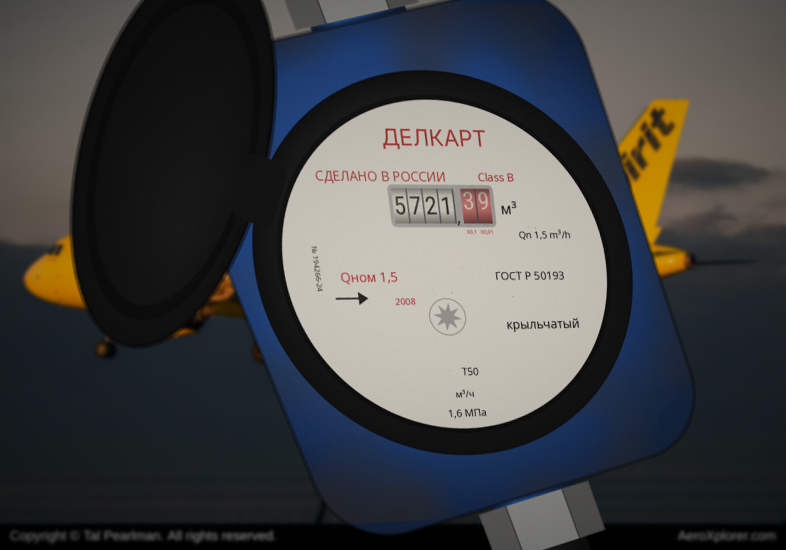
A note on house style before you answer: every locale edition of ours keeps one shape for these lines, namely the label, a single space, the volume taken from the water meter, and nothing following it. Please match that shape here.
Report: 5721.39 m³
